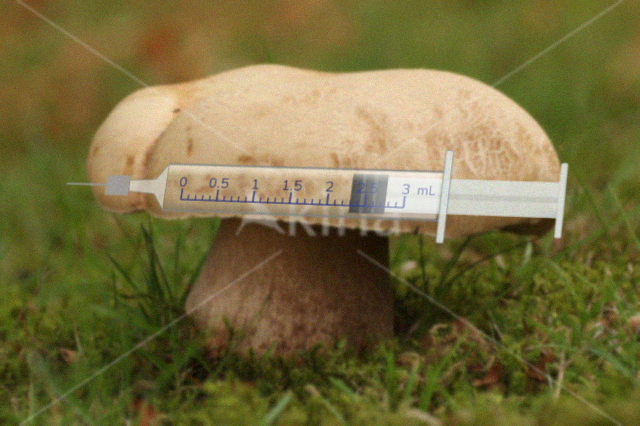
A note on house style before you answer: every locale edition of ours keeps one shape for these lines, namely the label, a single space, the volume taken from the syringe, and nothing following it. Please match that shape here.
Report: 2.3 mL
